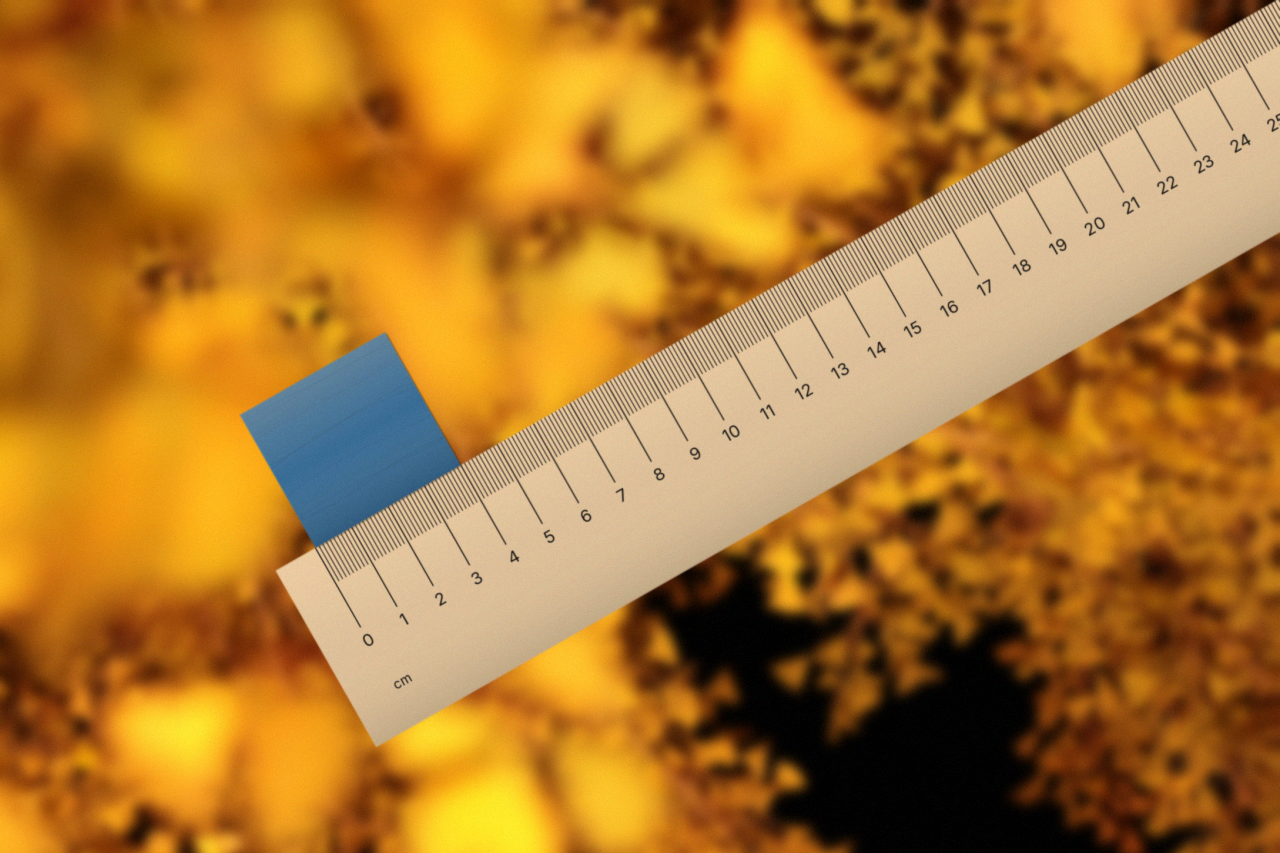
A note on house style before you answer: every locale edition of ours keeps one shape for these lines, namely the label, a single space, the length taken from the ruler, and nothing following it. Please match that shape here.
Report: 4 cm
